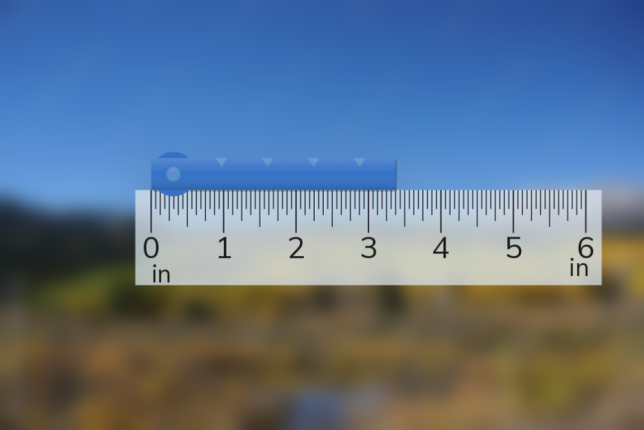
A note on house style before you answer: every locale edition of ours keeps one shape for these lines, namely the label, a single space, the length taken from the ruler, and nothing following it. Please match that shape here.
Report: 3.375 in
